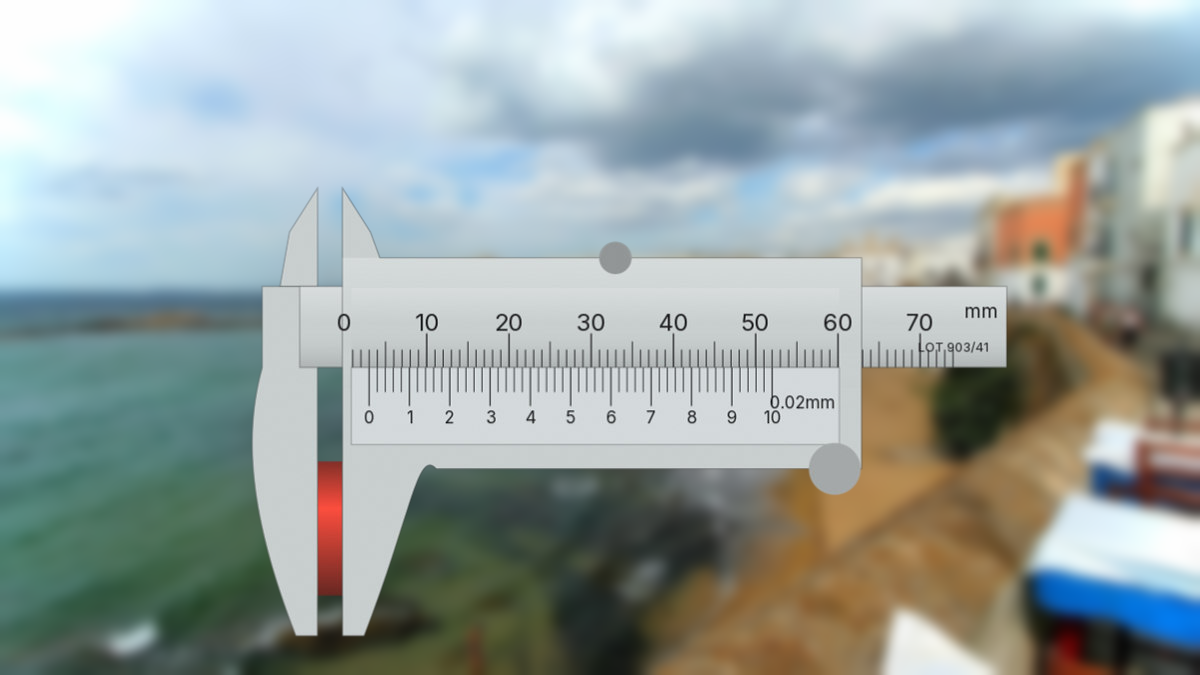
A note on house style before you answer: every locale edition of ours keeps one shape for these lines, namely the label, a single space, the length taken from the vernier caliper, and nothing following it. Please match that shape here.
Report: 3.0 mm
